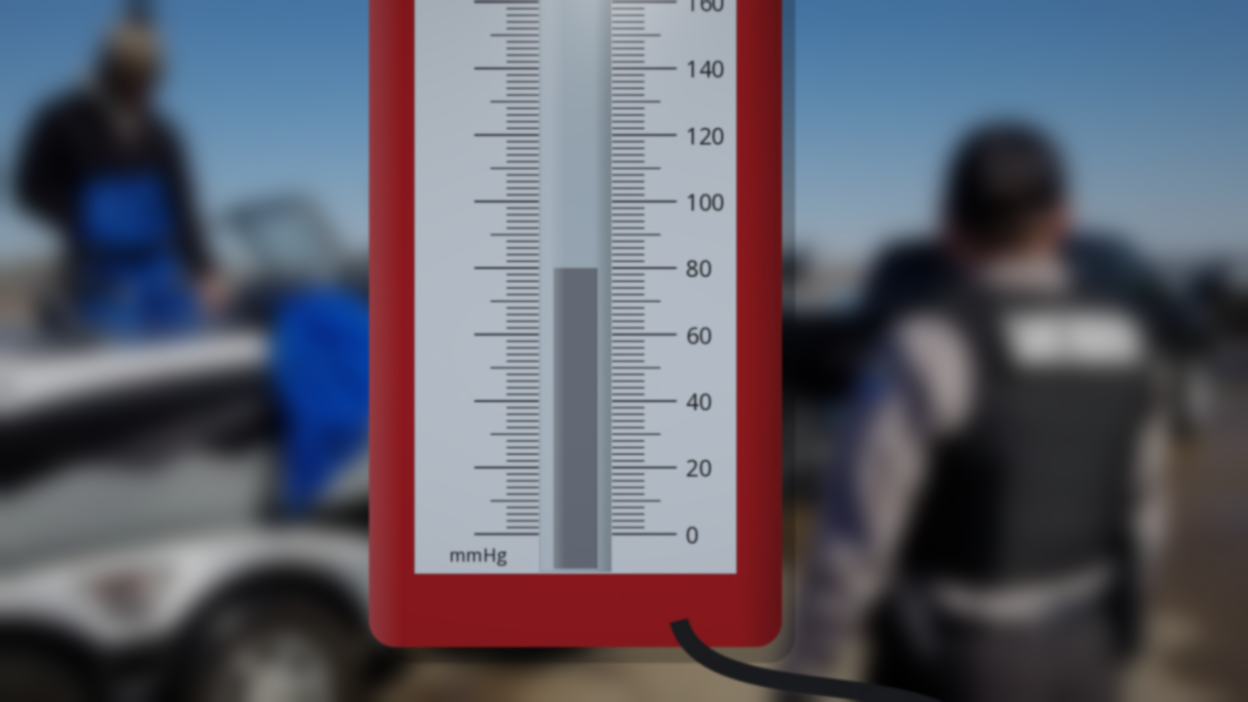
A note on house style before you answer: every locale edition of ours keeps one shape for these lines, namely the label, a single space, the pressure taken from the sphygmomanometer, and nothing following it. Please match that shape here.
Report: 80 mmHg
